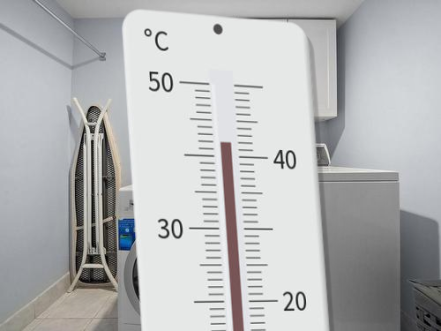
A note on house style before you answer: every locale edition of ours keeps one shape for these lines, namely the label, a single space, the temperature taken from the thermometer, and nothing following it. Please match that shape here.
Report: 42 °C
